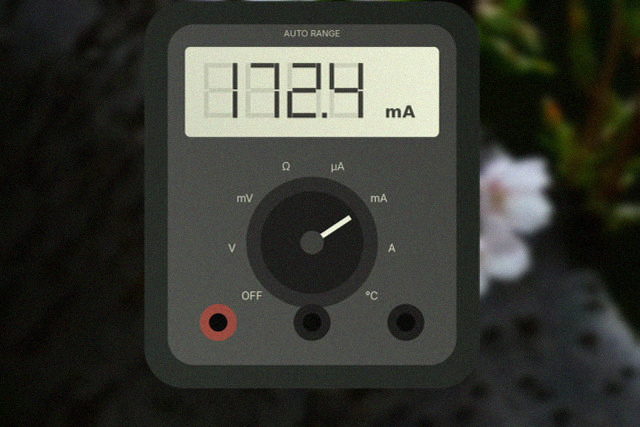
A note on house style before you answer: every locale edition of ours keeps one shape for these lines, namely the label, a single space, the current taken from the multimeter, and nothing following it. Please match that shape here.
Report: 172.4 mA
